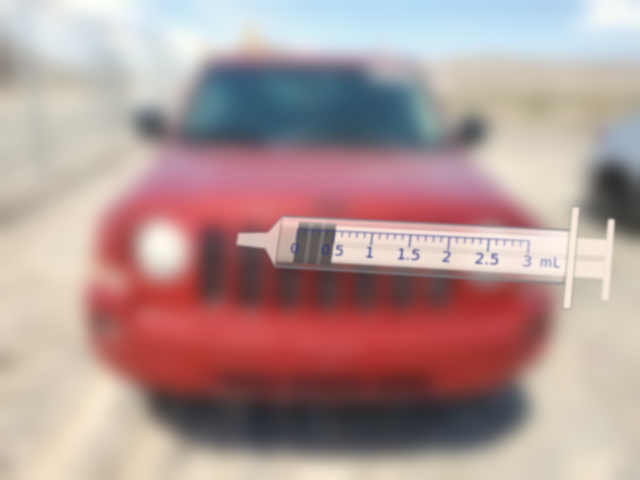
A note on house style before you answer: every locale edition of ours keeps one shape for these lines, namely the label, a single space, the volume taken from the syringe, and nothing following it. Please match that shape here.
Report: 0 mL
